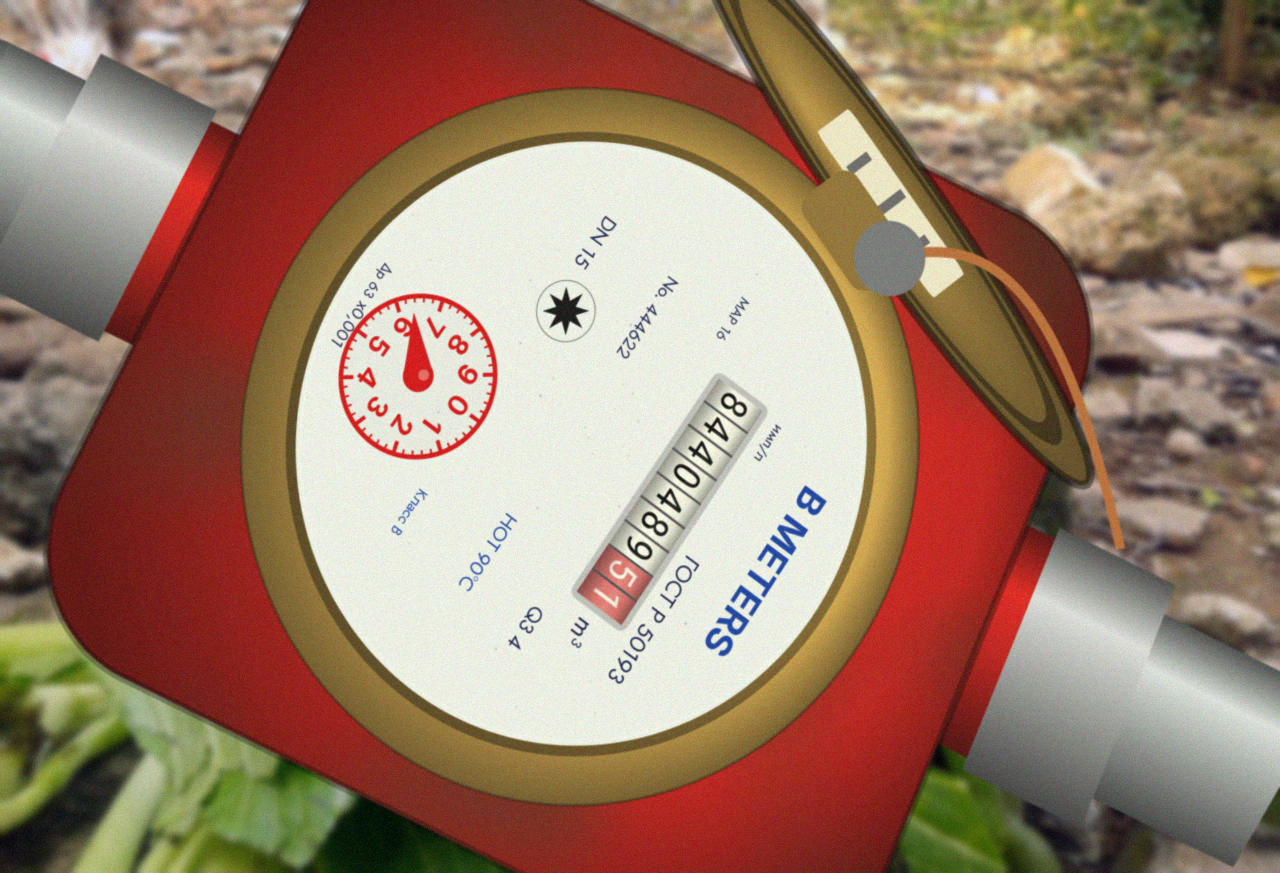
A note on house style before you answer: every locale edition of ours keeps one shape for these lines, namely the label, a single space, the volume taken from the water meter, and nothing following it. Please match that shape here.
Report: 8440489.516 m³
